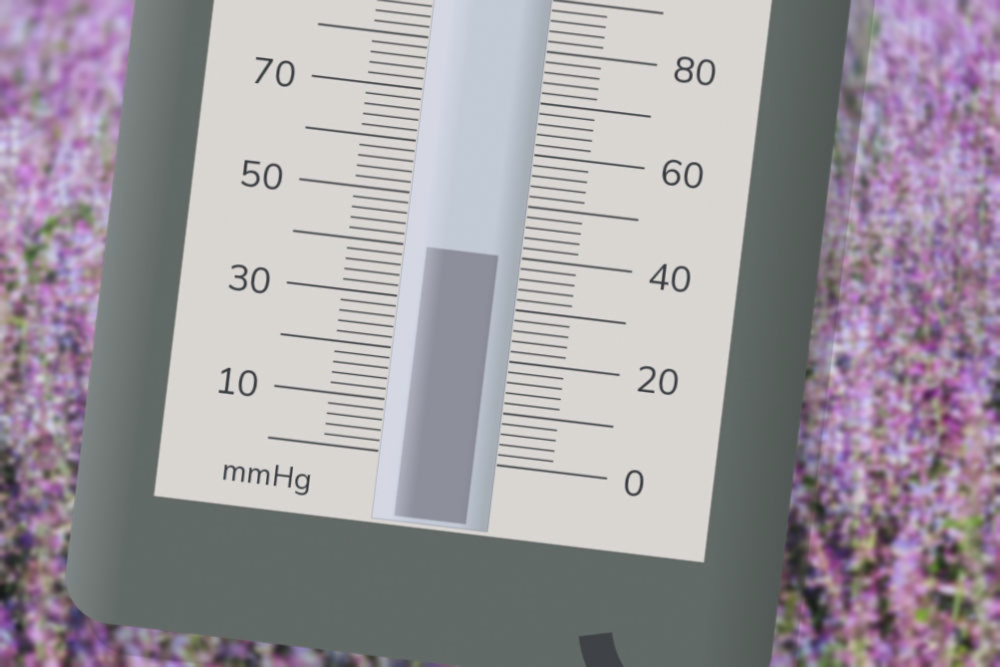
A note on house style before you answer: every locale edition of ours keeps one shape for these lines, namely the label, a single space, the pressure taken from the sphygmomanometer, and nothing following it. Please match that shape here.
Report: 40 mmHg
